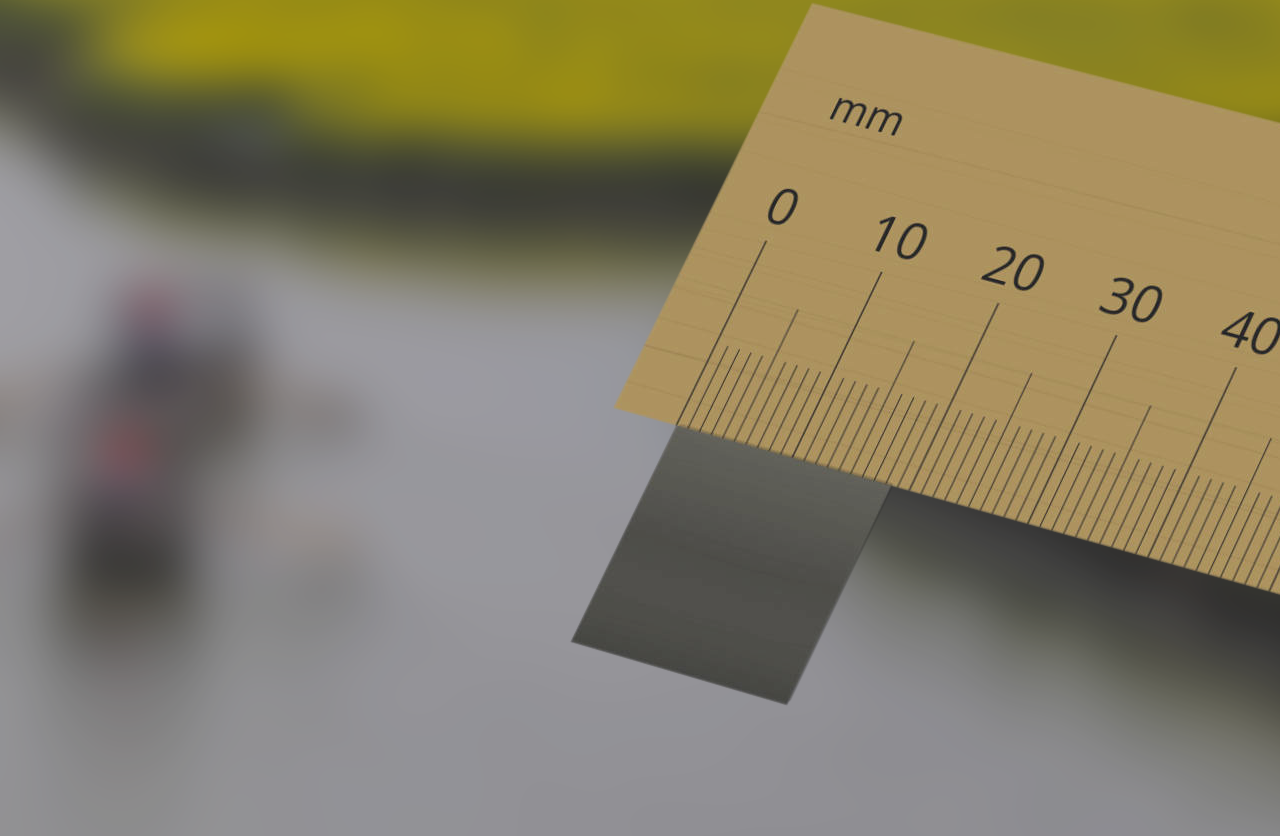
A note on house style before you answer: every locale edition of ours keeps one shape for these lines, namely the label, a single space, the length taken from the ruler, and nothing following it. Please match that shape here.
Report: 18.5 mm
